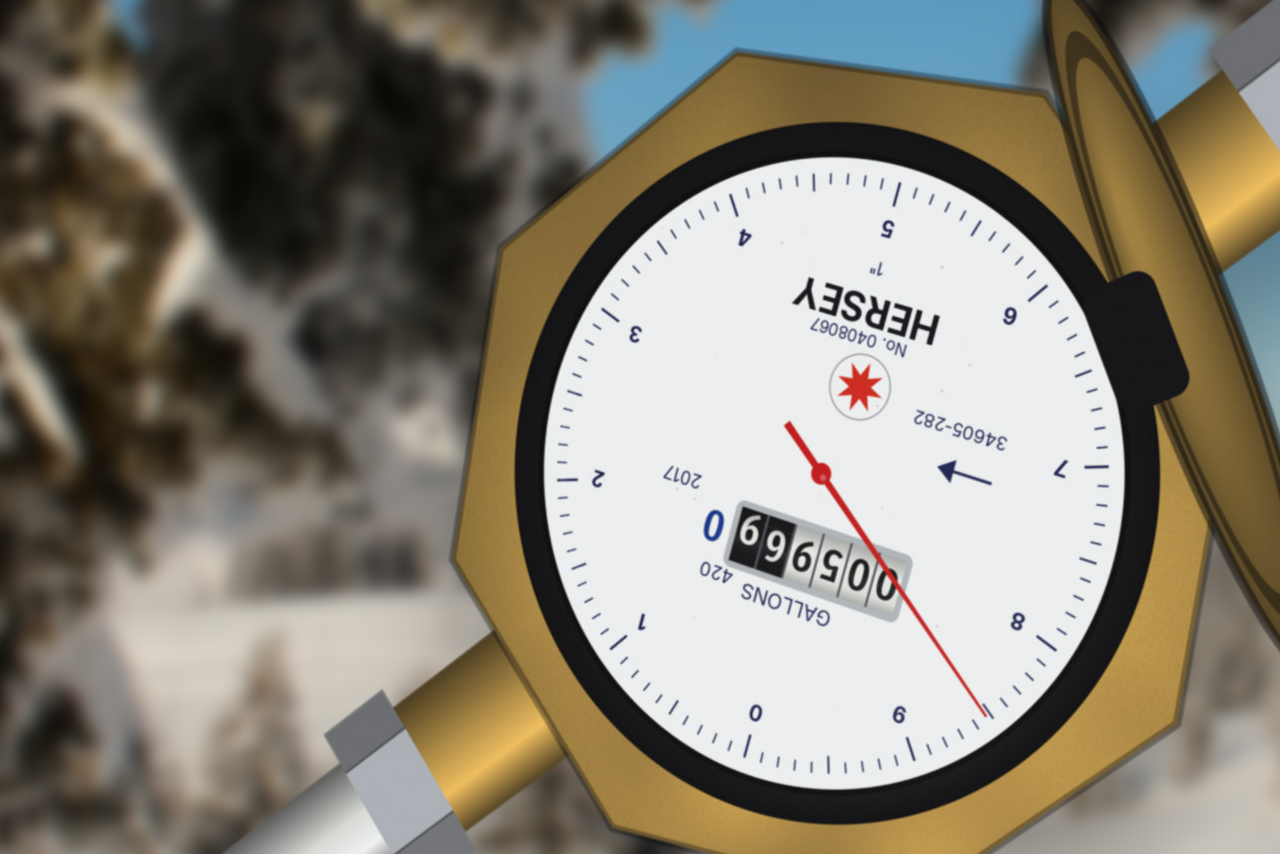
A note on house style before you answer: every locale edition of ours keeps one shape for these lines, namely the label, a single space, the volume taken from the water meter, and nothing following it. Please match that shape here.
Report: 59688.5 gal
